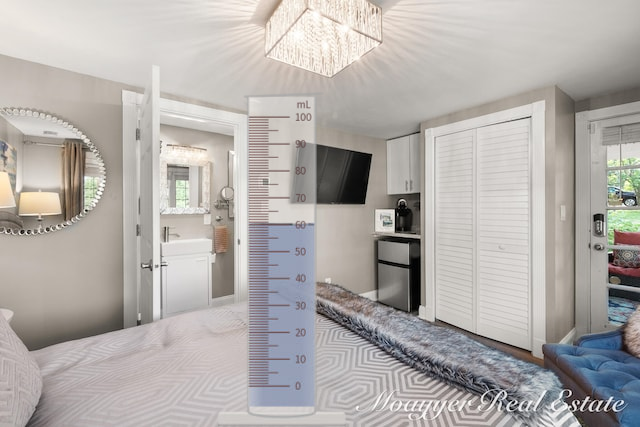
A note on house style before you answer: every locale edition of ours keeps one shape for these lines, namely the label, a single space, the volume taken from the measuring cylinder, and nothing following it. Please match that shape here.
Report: 60 mL
